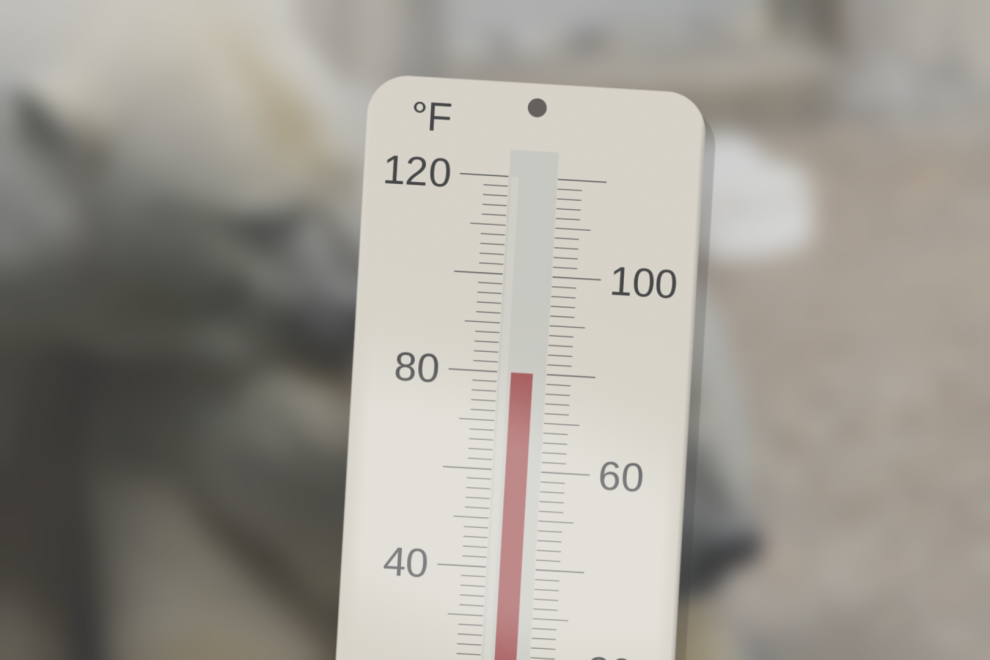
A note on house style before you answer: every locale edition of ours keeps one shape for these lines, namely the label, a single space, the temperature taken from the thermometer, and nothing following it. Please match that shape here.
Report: 80 °F
